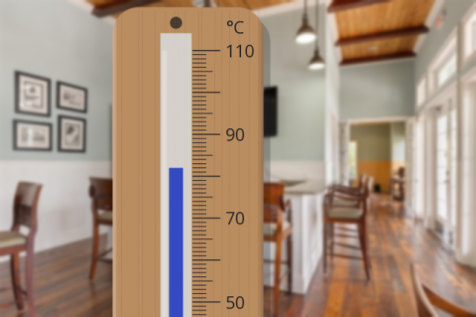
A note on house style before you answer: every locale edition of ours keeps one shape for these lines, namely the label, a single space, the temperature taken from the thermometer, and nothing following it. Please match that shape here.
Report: 82 °C
